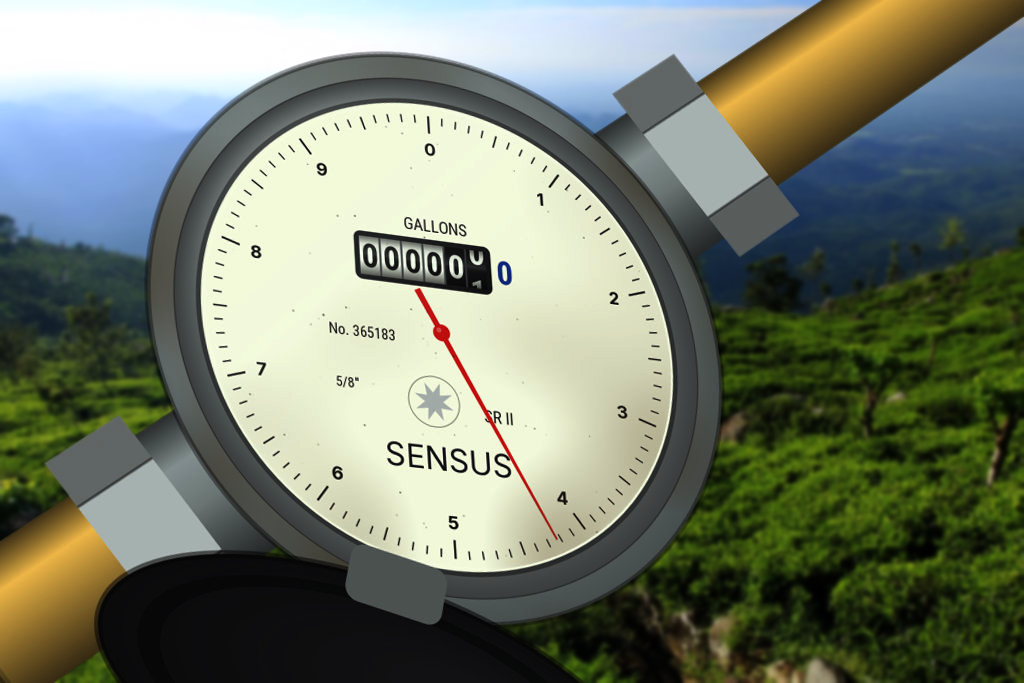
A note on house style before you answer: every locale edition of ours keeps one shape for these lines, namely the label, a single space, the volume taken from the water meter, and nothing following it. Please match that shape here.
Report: 4.2 gal
